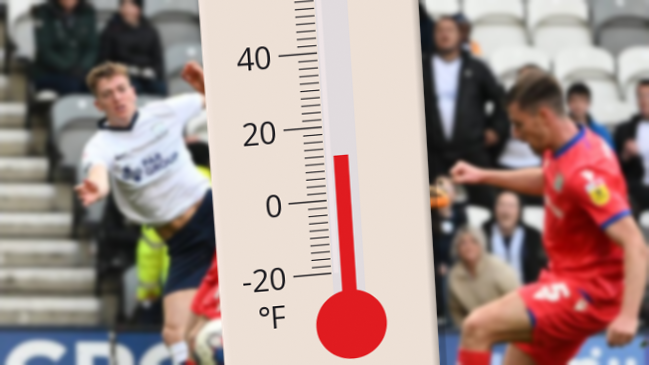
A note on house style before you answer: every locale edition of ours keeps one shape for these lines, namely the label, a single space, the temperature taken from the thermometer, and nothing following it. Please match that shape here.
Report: 12 °F
